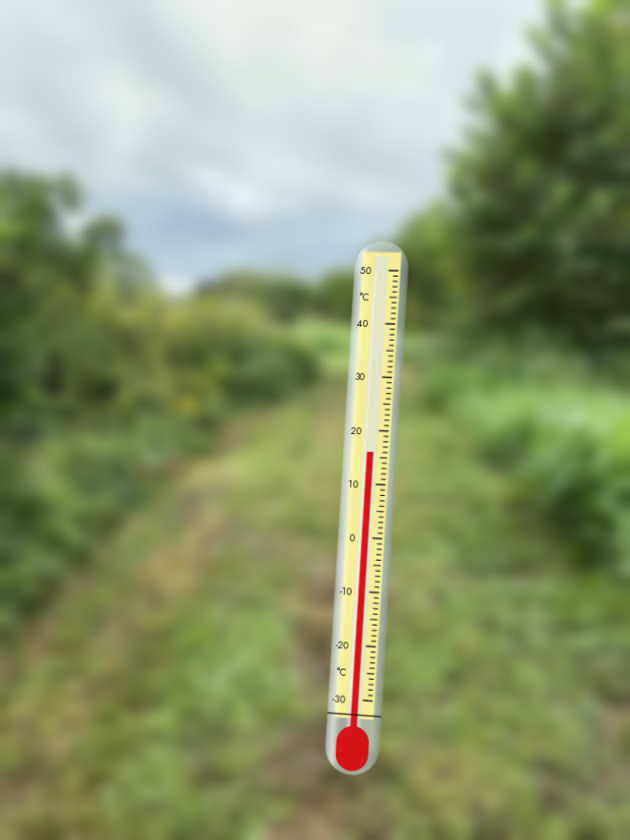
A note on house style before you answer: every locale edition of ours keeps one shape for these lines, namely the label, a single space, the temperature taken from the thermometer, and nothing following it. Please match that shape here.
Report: 16 °C
